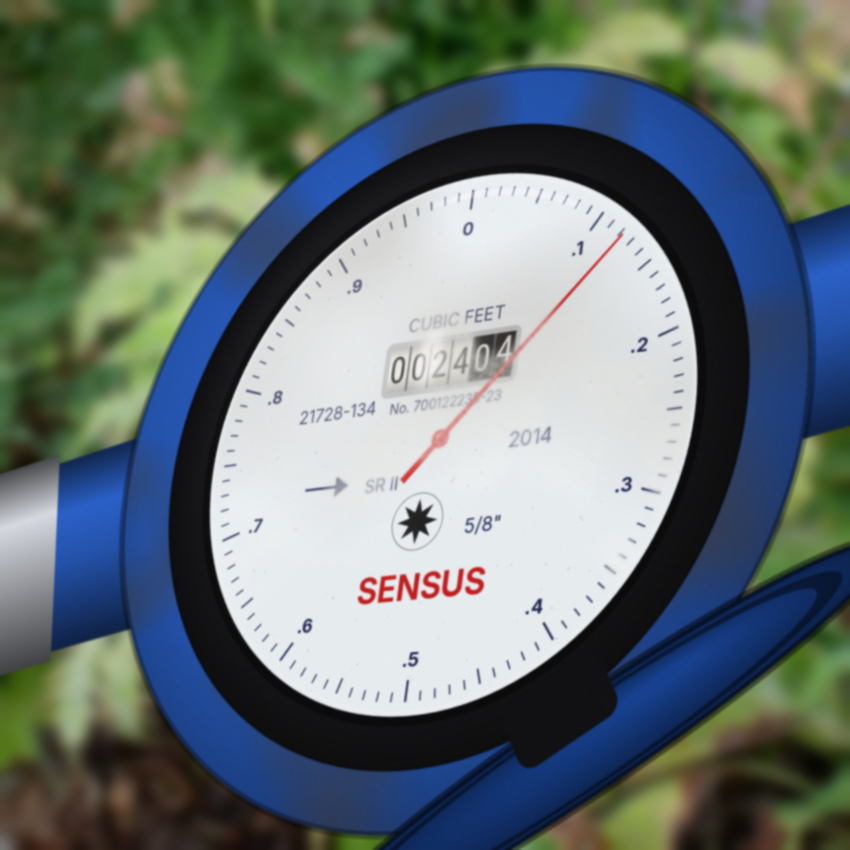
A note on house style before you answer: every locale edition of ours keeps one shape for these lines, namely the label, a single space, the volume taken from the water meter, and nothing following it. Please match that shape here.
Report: 2404.12 ft³
